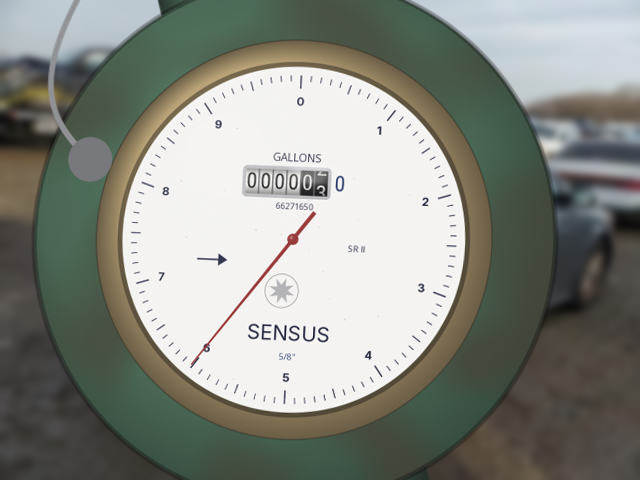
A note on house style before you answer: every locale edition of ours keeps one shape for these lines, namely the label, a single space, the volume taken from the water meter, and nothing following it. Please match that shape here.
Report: 26.0 gal
